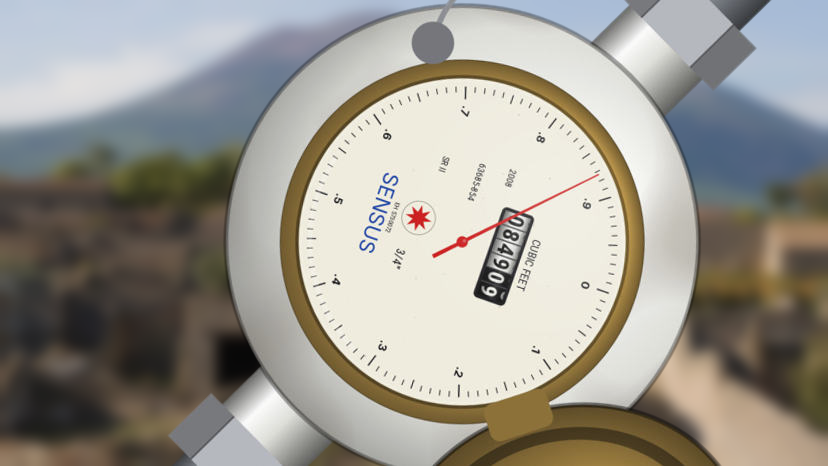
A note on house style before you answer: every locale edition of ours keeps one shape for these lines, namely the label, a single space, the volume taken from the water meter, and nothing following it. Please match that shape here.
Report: 84908.87 ft³
